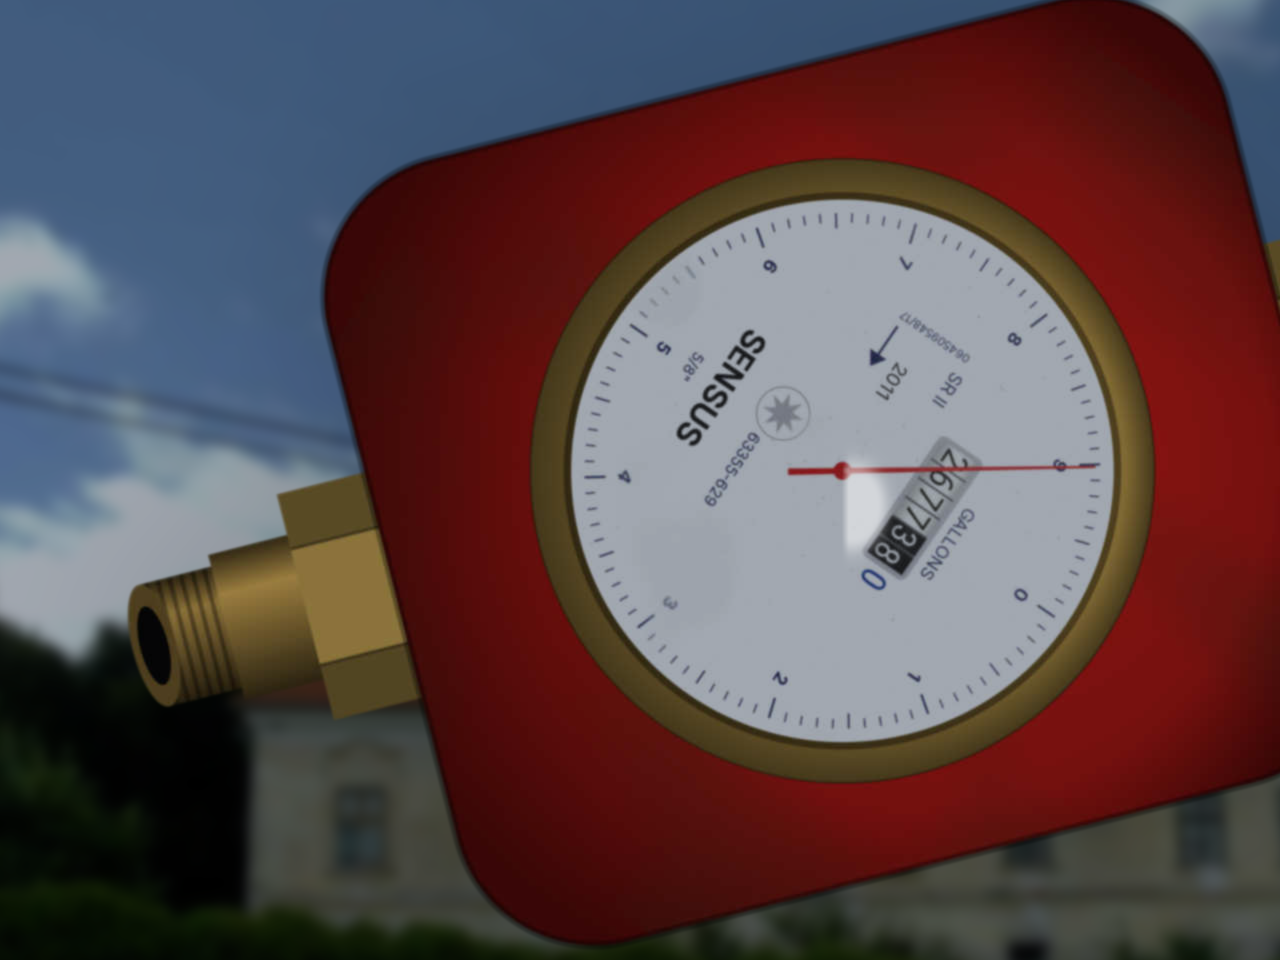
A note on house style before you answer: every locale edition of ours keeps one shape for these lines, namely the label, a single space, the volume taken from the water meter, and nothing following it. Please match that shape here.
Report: 2677379.0 gal
